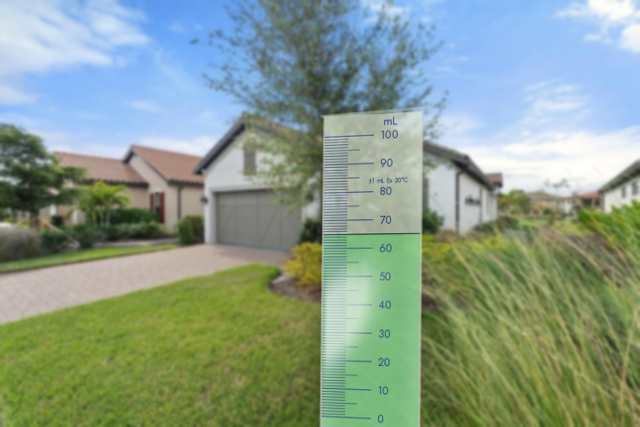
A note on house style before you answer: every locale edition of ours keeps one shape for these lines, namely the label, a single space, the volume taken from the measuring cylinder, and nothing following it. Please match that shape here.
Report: 65 mL
